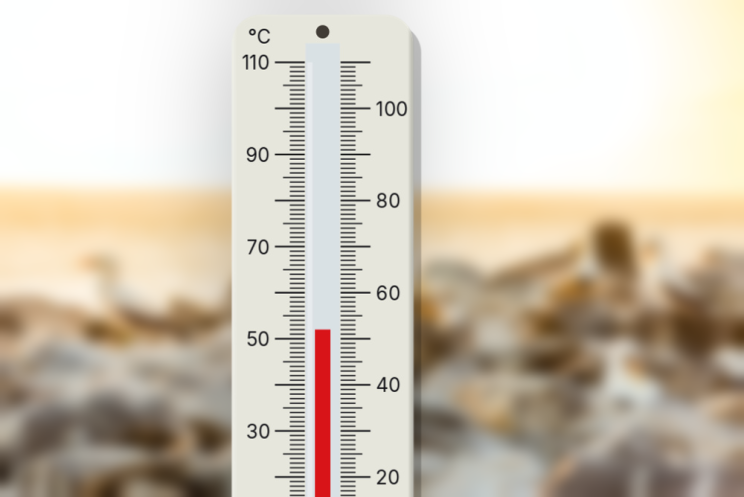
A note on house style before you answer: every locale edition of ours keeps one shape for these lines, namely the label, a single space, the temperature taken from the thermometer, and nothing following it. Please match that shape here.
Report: 52 °C
